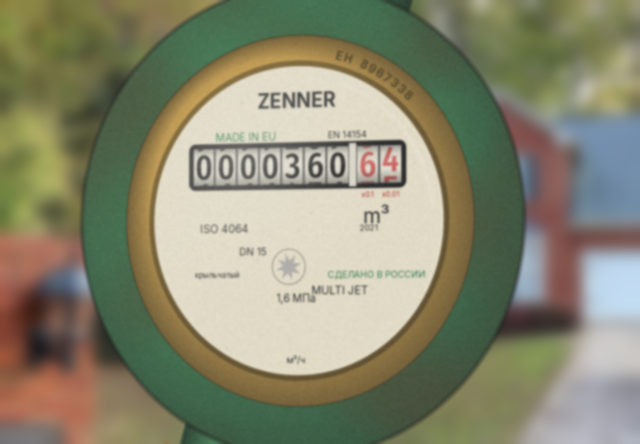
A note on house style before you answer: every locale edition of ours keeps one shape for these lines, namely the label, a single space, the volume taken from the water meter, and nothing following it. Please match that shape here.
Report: 360.64 m³
